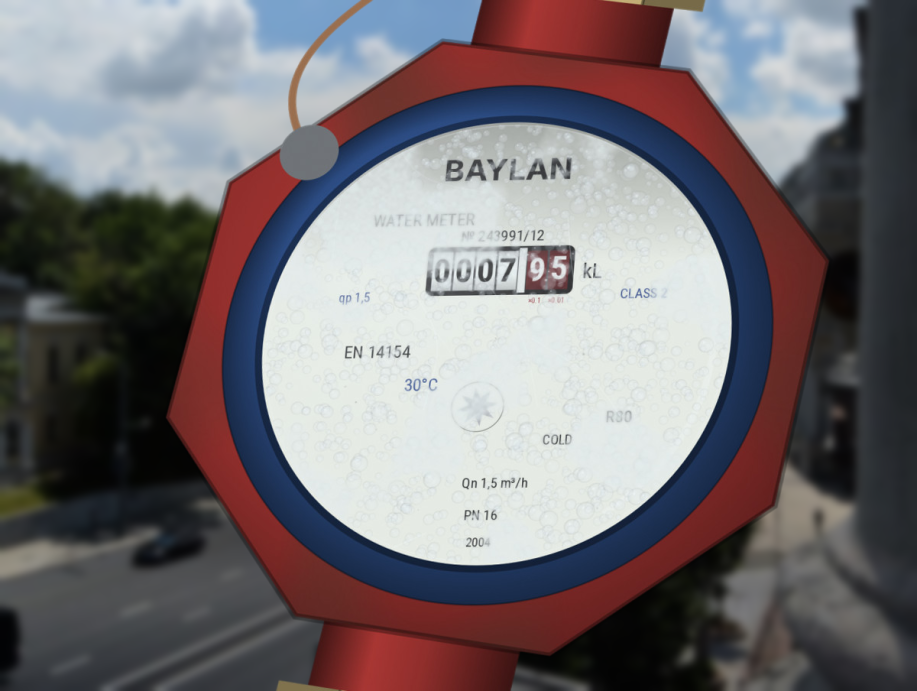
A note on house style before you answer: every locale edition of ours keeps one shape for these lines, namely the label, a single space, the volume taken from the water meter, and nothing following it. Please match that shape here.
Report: 7.95 kL
